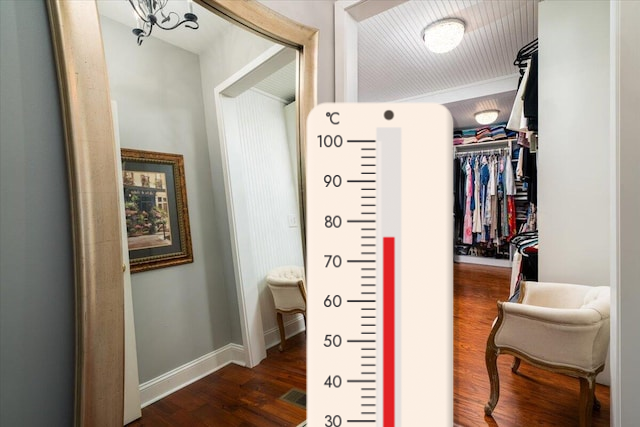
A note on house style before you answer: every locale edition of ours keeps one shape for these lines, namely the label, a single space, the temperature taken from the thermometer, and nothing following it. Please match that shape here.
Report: 76 °C
